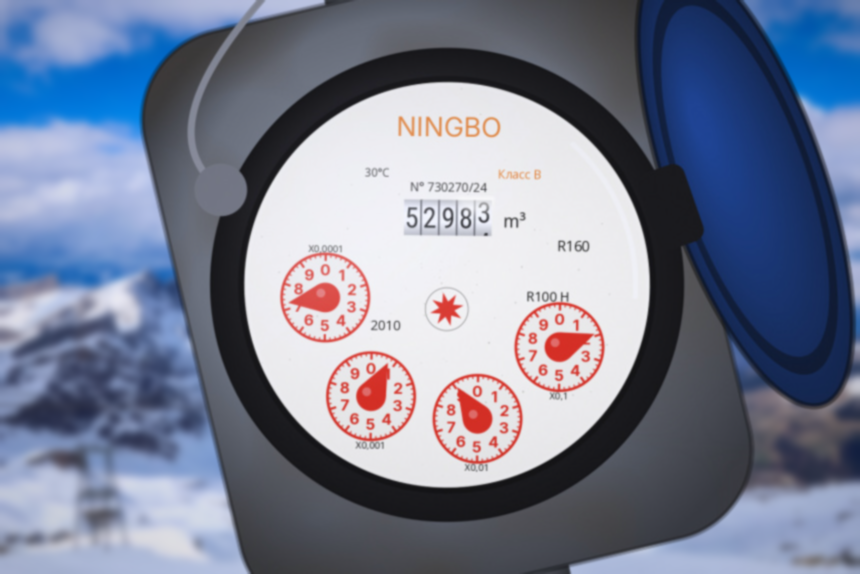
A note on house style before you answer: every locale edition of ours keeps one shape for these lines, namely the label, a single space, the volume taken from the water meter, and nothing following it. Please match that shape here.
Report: 52983.1907 m³
